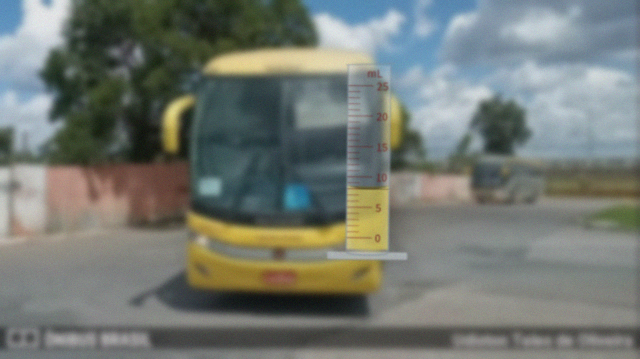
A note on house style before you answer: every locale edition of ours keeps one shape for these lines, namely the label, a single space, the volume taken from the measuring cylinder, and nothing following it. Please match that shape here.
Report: 8 mL
